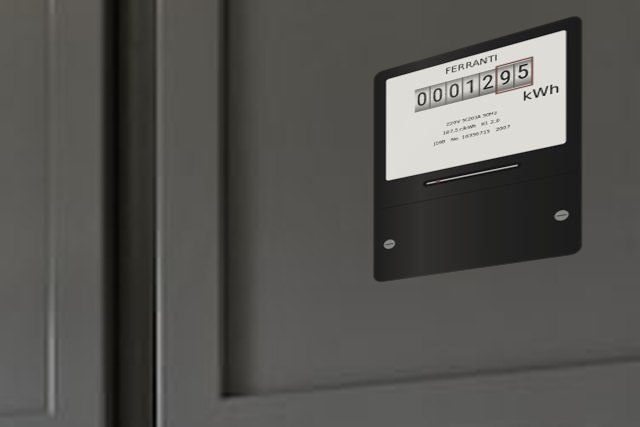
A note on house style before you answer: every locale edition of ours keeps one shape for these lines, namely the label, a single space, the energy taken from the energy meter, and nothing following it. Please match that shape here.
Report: 12.95 kWh
